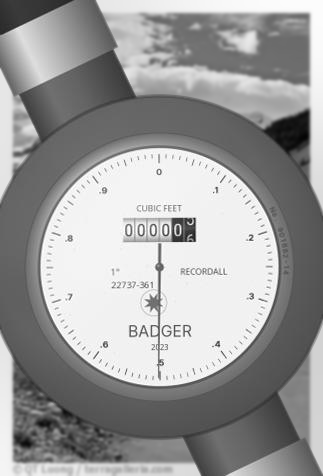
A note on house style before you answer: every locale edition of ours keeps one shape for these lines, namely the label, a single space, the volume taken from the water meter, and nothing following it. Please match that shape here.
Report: 5.50 ft³
